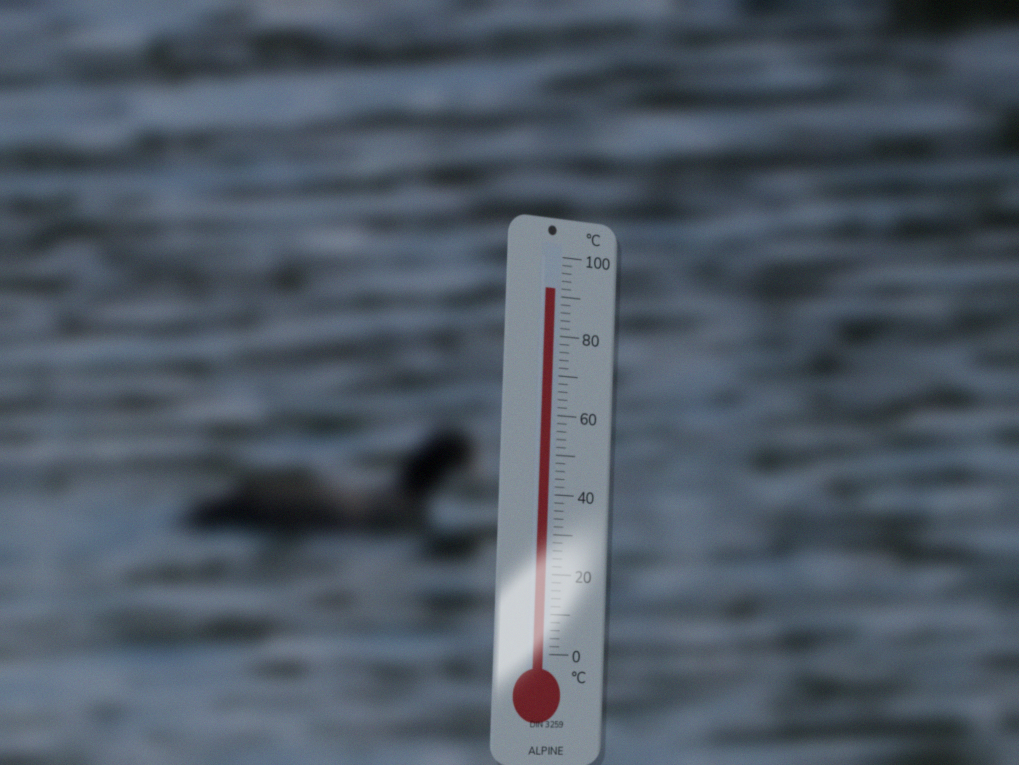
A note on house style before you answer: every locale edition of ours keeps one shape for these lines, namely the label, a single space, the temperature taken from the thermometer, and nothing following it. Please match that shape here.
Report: 92 °C
